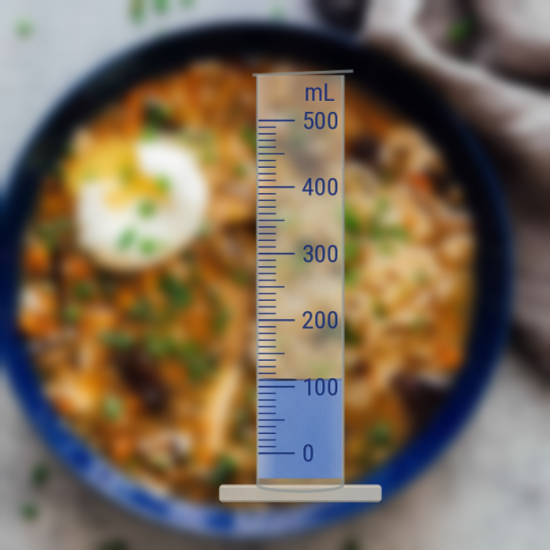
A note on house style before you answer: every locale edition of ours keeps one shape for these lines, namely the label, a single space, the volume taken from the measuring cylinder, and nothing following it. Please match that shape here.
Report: 110 mL
